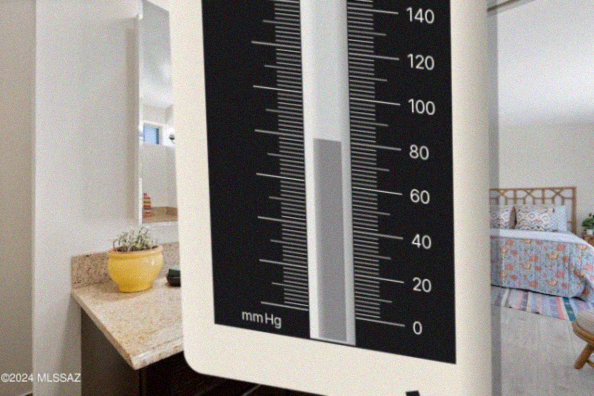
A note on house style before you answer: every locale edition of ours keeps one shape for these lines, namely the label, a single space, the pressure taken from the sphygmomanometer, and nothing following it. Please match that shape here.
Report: 80 mmHg
